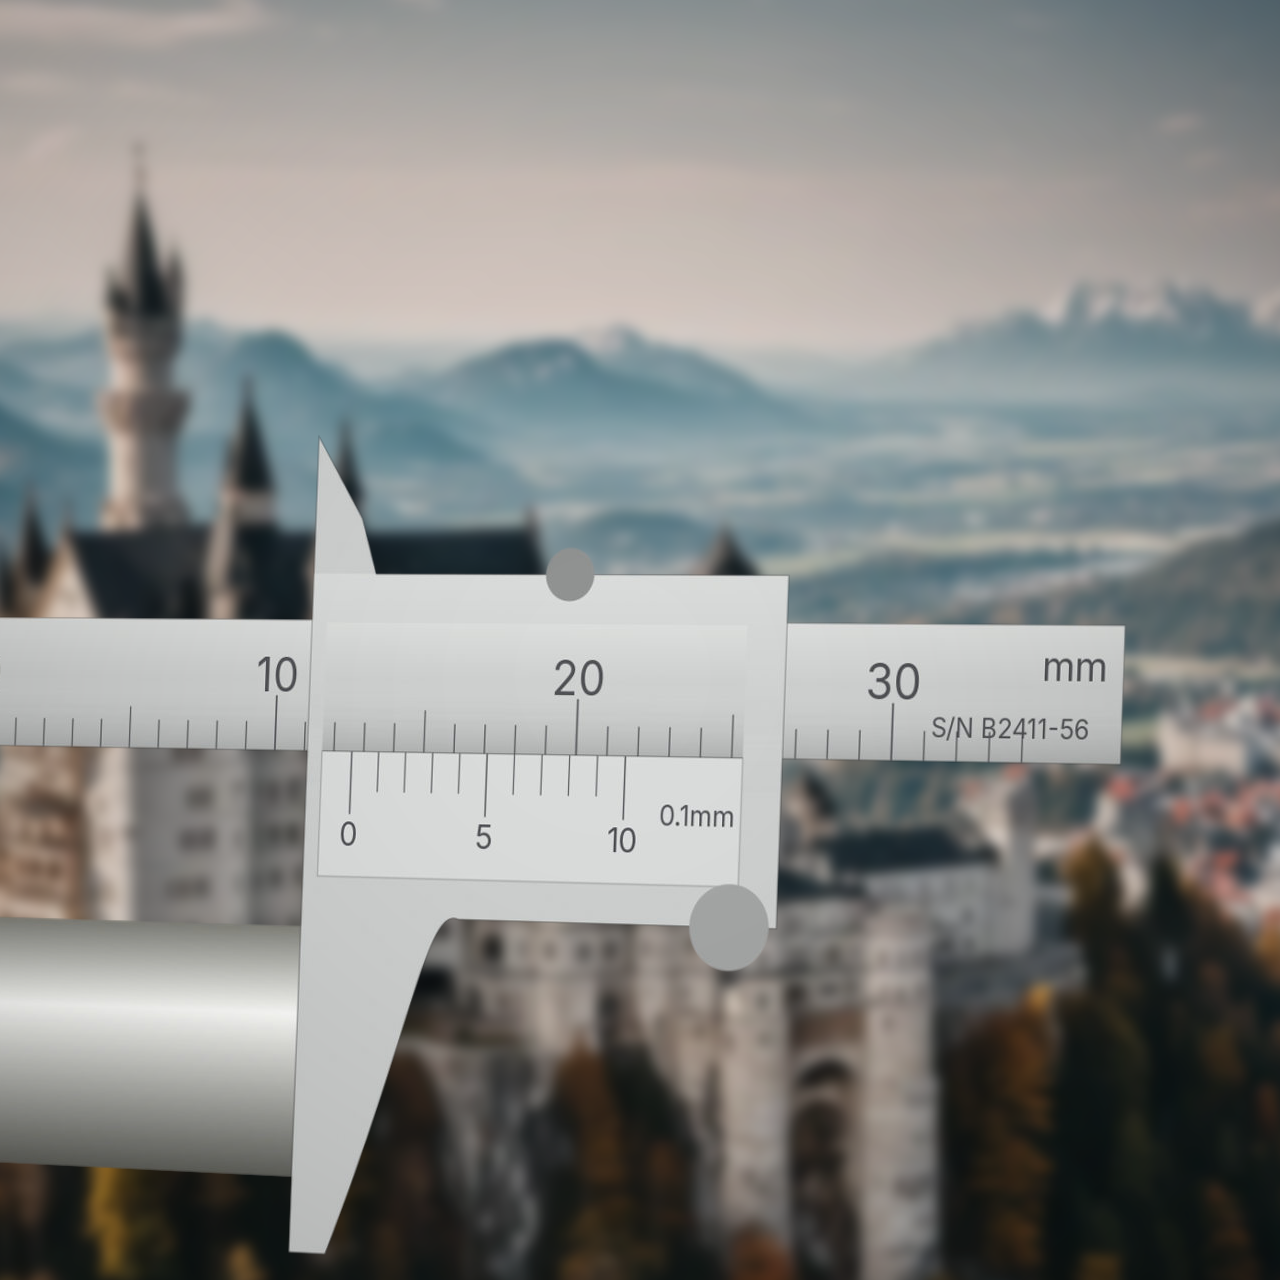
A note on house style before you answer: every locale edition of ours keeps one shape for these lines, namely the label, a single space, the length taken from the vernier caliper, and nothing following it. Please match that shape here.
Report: 12.6 mm
